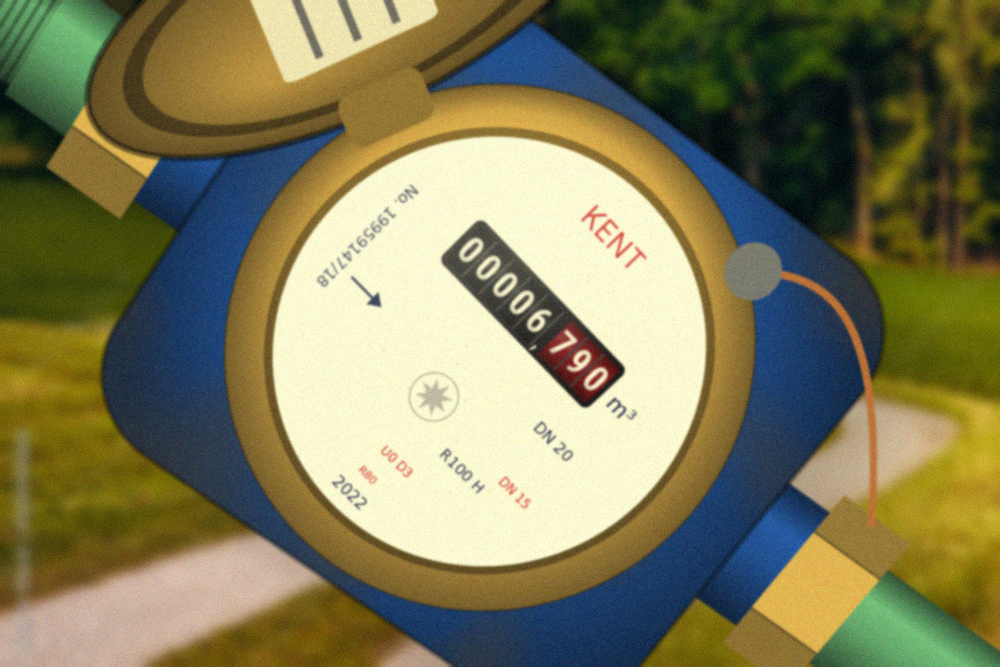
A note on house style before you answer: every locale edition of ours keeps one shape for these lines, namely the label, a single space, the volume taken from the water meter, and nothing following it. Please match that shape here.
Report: 6.790 m³
